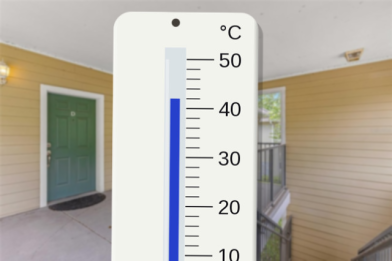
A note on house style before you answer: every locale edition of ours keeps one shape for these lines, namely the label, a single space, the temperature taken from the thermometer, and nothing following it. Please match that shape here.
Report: 42 °C
